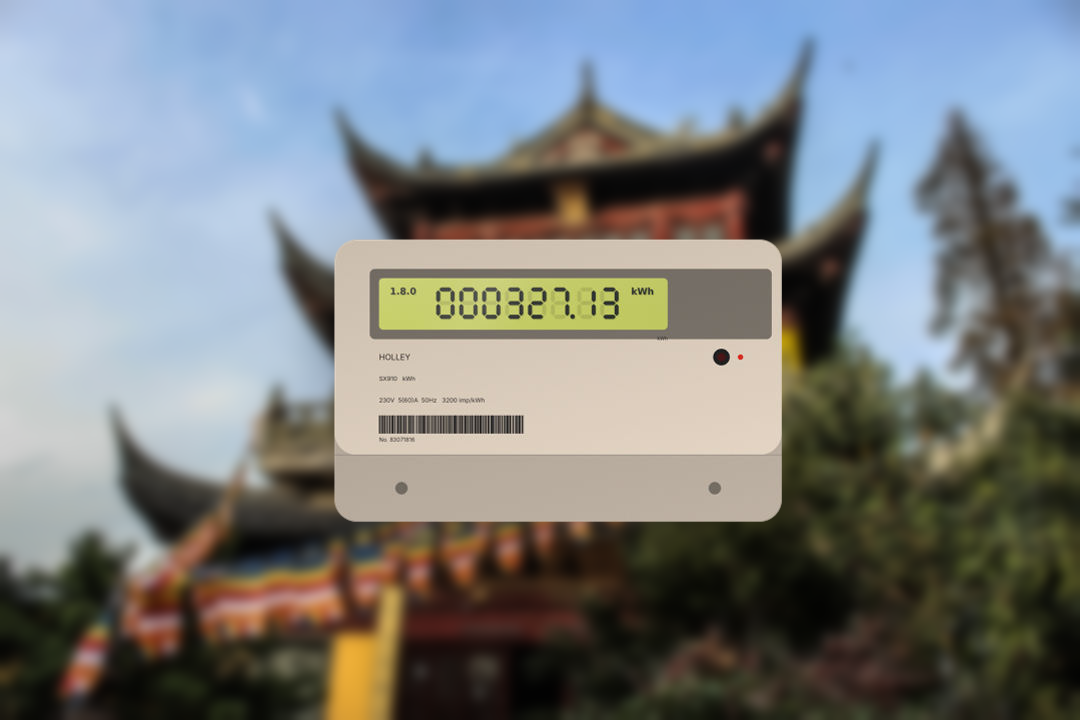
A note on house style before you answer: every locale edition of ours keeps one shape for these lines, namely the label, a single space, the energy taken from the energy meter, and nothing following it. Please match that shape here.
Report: 327.13 kWh
